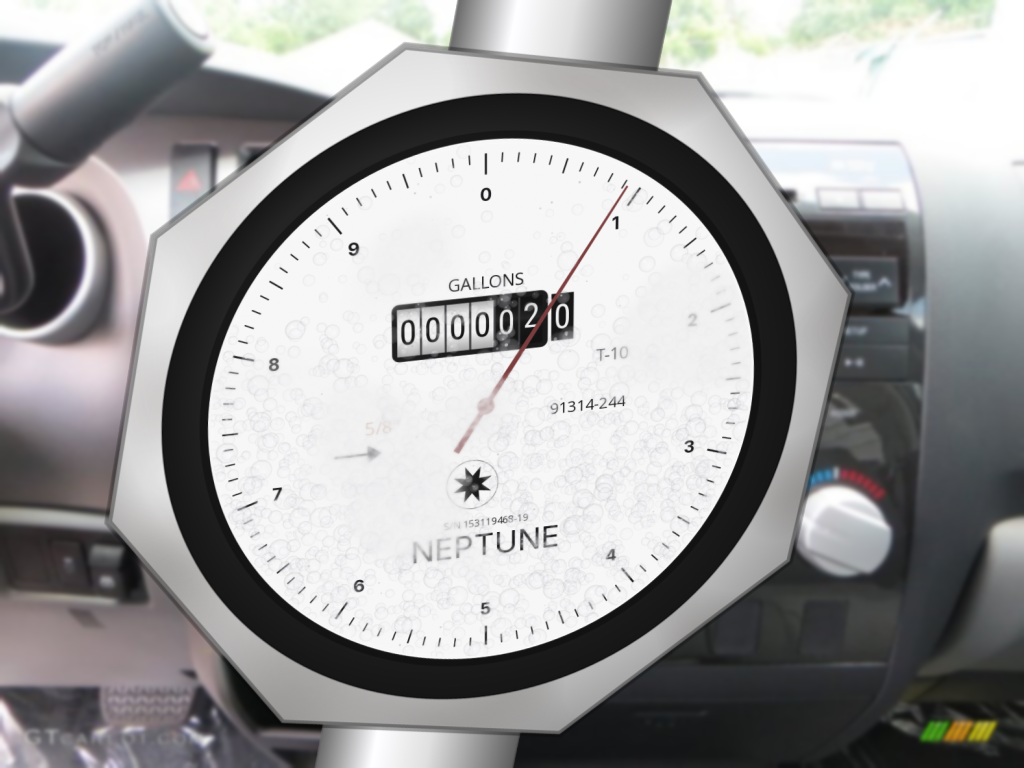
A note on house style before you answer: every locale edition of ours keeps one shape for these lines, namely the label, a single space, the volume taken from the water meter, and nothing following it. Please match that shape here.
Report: 20.9 gal
